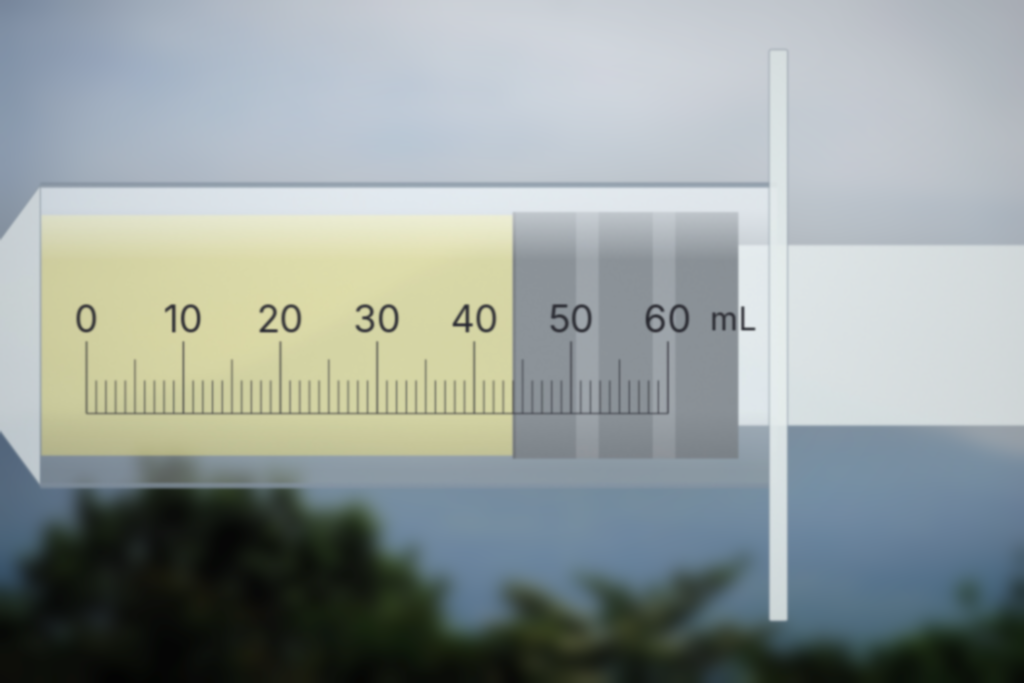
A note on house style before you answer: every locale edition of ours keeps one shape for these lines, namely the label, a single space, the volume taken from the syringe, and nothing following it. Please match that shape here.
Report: 44 mL
